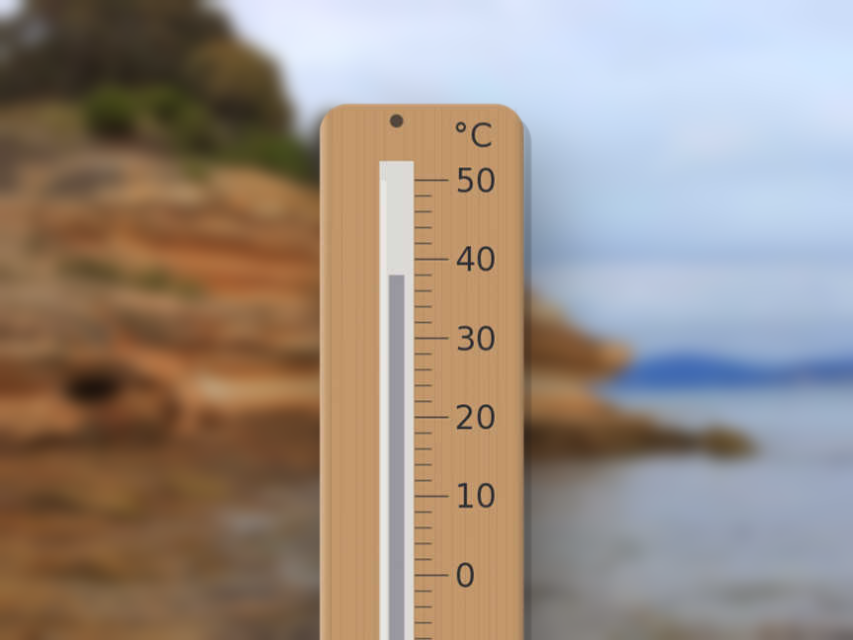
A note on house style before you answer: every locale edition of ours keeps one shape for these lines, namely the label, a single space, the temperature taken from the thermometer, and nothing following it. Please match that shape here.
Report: 38 °C
